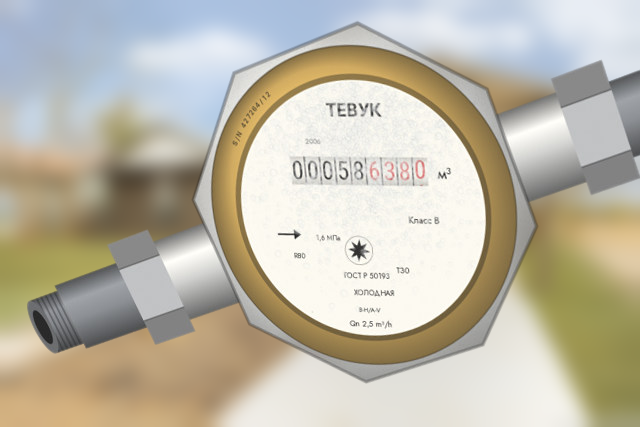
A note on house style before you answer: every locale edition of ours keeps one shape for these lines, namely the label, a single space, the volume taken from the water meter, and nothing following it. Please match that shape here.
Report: 58.6380 m³
